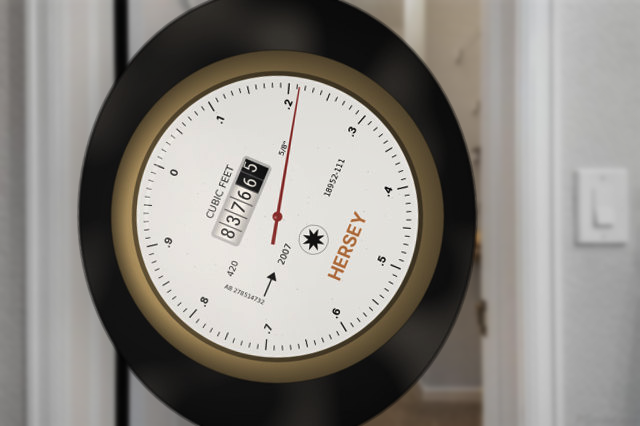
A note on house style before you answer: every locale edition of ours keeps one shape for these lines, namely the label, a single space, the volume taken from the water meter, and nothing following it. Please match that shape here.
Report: 837665.21 ft³
